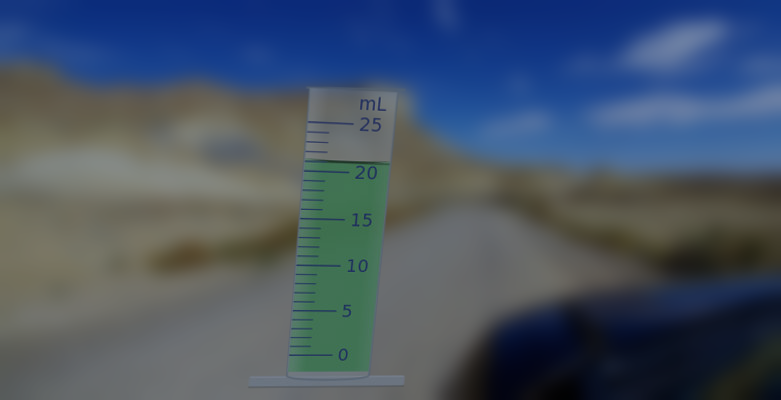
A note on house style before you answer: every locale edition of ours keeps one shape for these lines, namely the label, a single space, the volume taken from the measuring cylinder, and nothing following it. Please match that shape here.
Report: 21 mL
